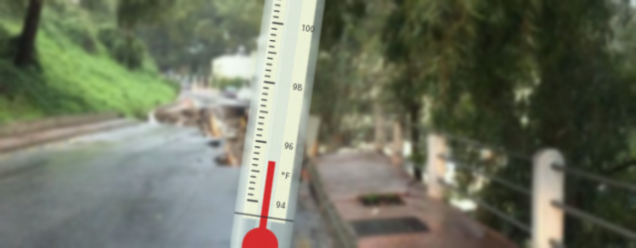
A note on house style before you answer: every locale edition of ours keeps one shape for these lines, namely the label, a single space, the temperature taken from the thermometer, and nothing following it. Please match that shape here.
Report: 95.4 °F
